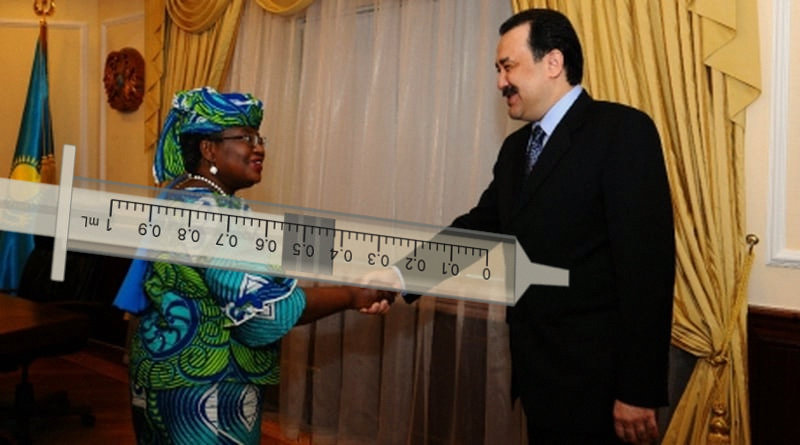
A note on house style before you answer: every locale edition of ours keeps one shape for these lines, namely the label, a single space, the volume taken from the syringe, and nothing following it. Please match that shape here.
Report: 0.42 mL
